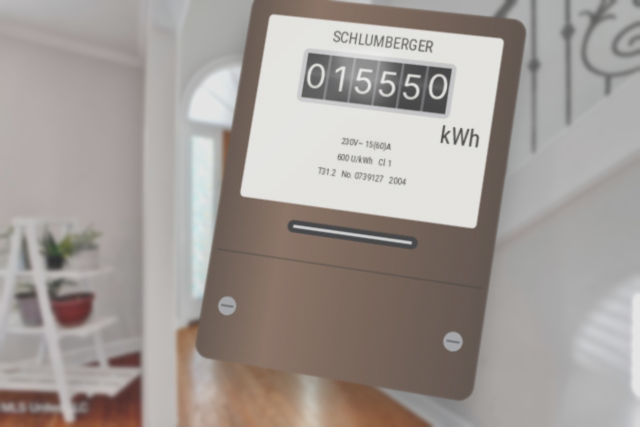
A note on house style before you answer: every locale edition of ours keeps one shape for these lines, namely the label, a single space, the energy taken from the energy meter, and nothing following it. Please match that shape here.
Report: 15550 kWh
